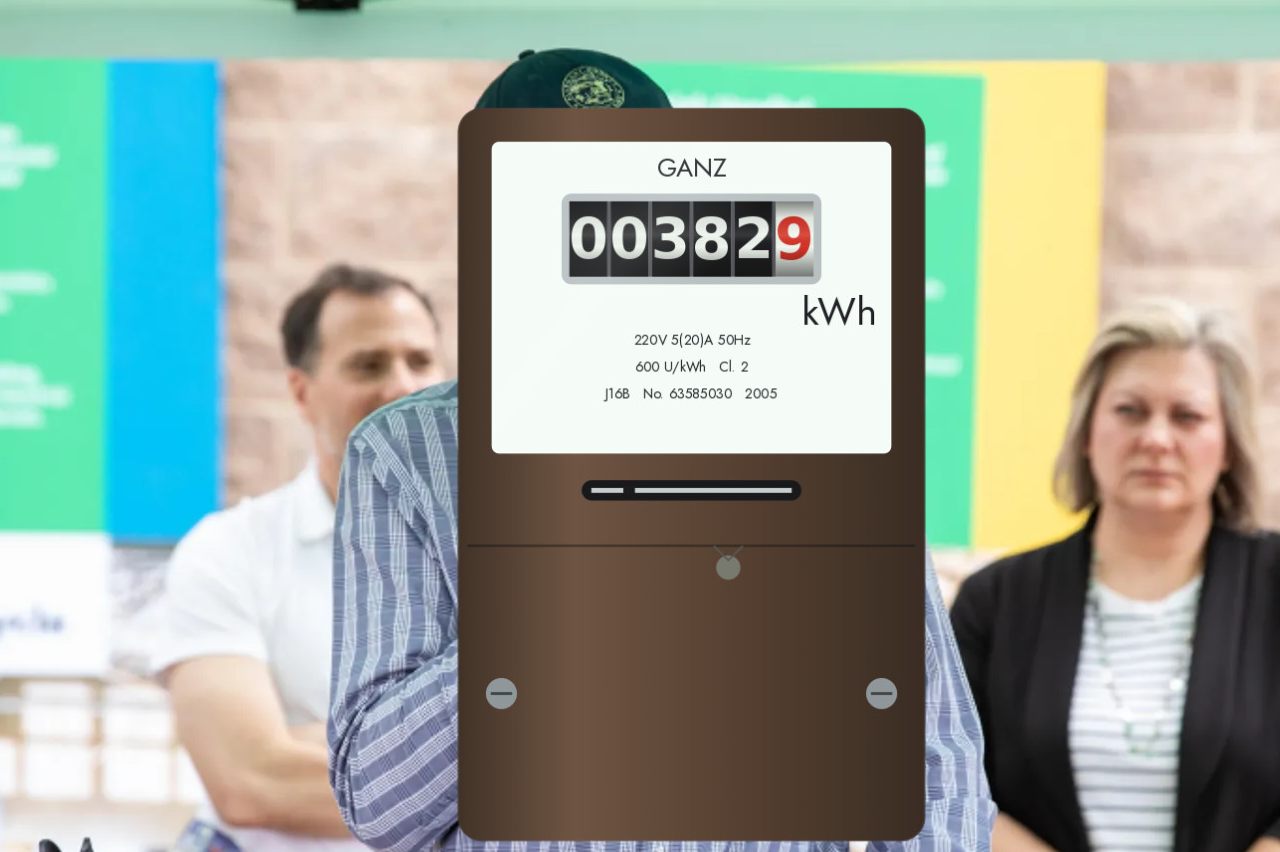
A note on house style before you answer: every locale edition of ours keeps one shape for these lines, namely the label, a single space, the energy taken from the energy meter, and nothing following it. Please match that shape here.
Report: 382.9 kWh
